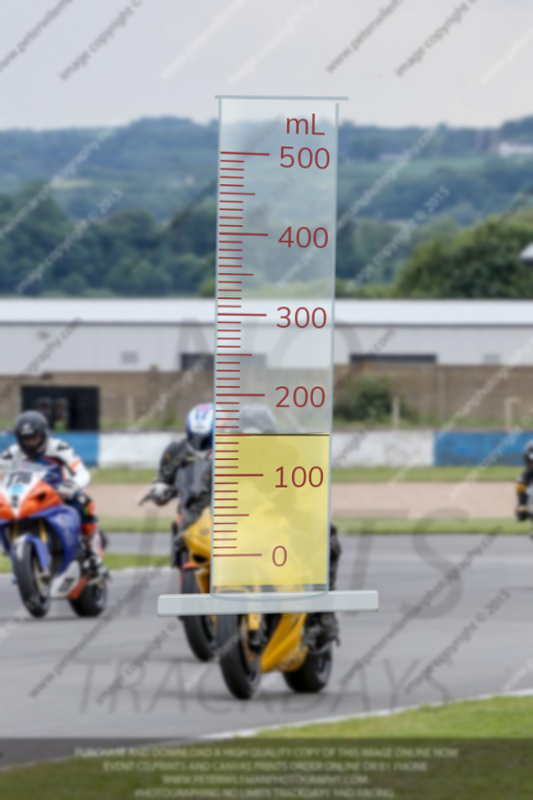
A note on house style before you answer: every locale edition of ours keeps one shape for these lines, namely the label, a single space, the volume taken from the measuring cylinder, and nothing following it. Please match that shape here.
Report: 150 mL
